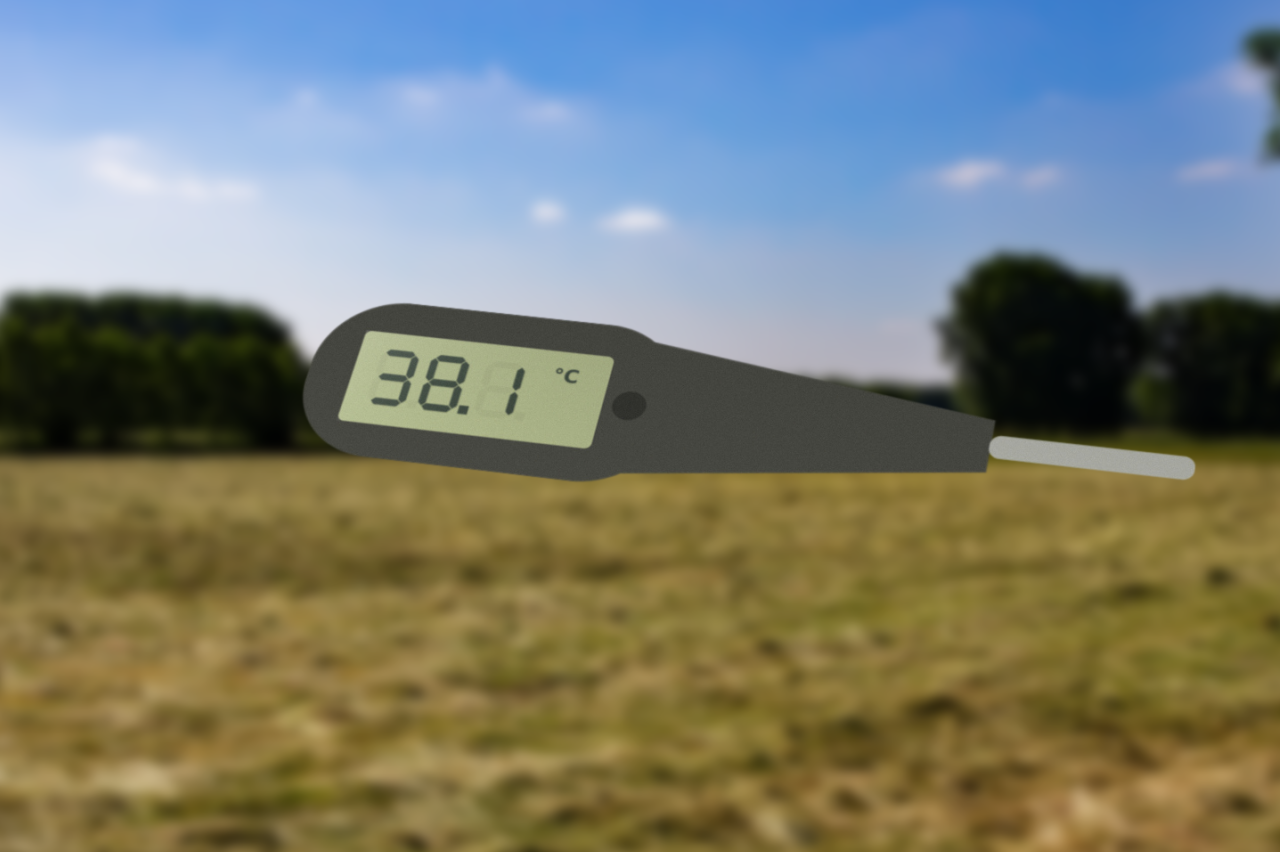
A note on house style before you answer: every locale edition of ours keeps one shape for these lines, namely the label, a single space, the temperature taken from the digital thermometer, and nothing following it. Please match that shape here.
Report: 38.1 °C
